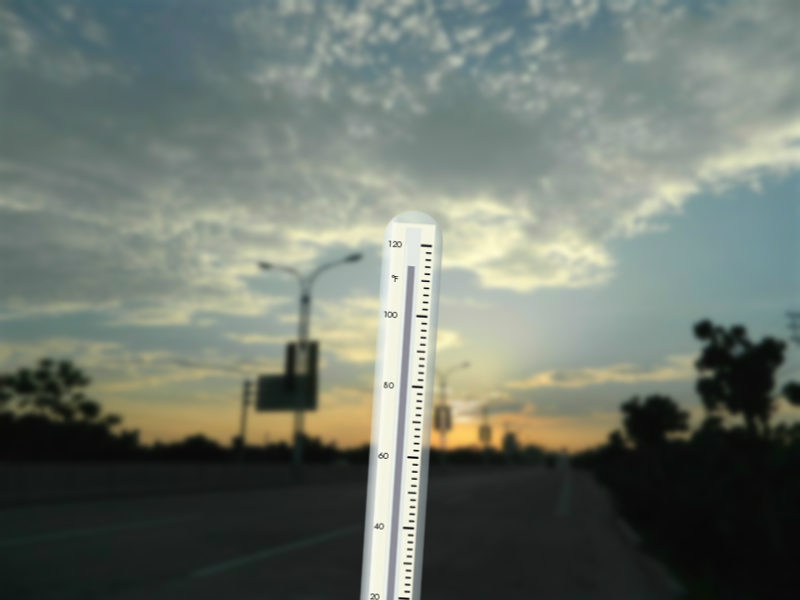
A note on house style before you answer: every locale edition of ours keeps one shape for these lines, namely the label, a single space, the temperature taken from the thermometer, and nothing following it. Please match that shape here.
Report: 114 °F
